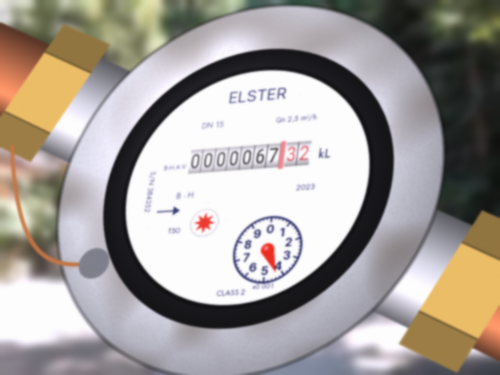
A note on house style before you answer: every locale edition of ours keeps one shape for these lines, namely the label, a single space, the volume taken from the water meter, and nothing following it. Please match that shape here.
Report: 67.324 kL
